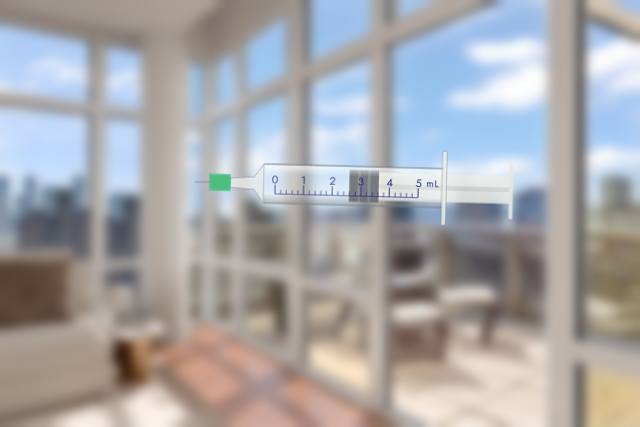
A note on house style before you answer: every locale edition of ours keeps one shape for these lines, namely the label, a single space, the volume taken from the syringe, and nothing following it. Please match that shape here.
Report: 2.6 mL
